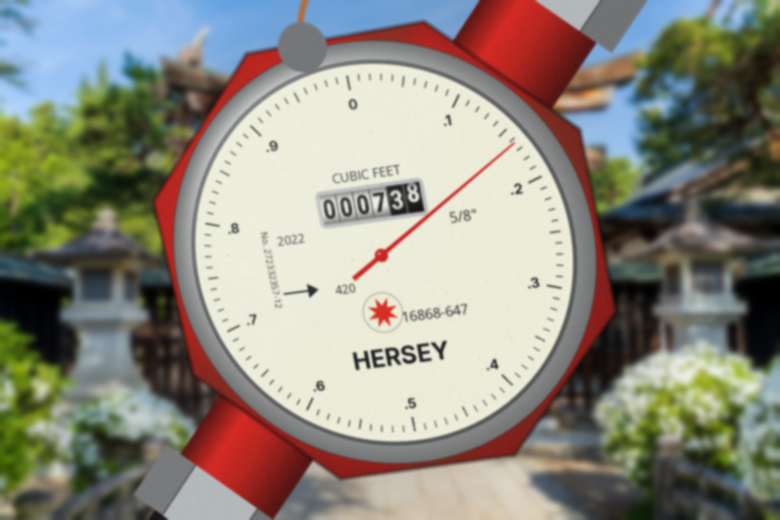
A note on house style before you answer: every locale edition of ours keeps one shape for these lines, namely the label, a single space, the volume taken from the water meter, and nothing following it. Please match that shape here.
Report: 738.16 ft³
